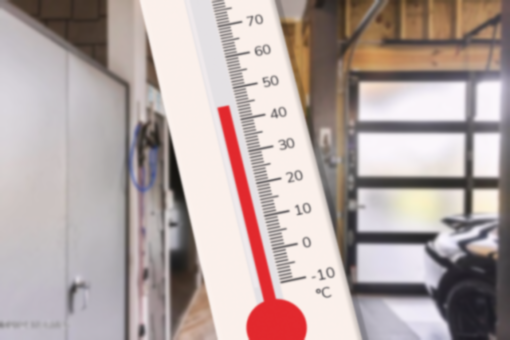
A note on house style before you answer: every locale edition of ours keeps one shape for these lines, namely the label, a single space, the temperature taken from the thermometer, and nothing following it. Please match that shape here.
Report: 45 °C
